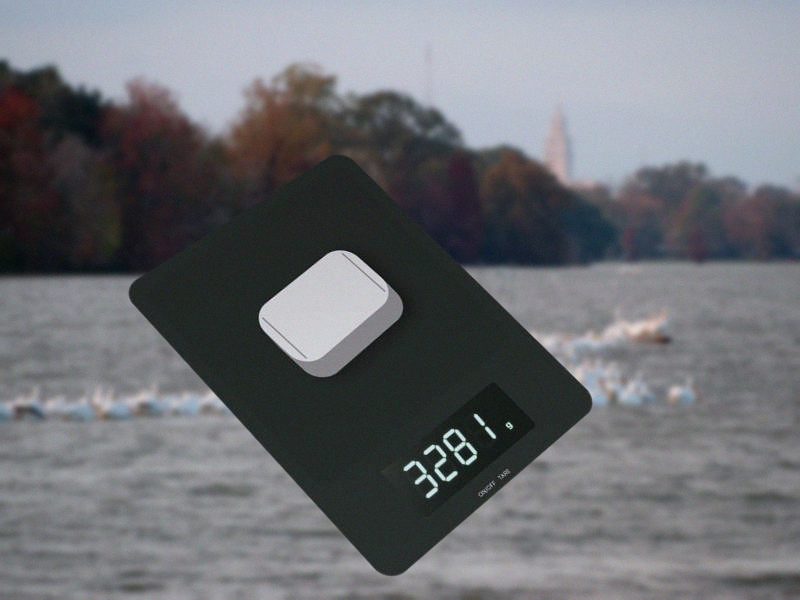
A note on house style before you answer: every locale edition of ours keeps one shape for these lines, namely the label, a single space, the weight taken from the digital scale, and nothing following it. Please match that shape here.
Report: 3281 g
